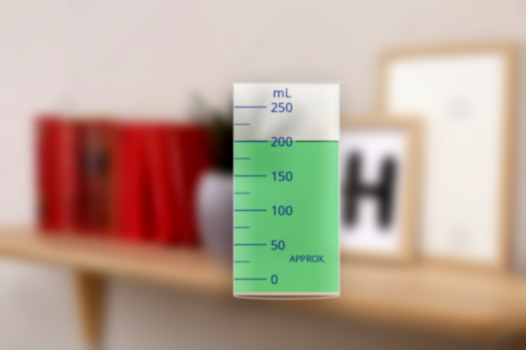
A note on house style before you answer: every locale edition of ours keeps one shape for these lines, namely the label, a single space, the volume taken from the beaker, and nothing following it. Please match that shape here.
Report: 200 mL
